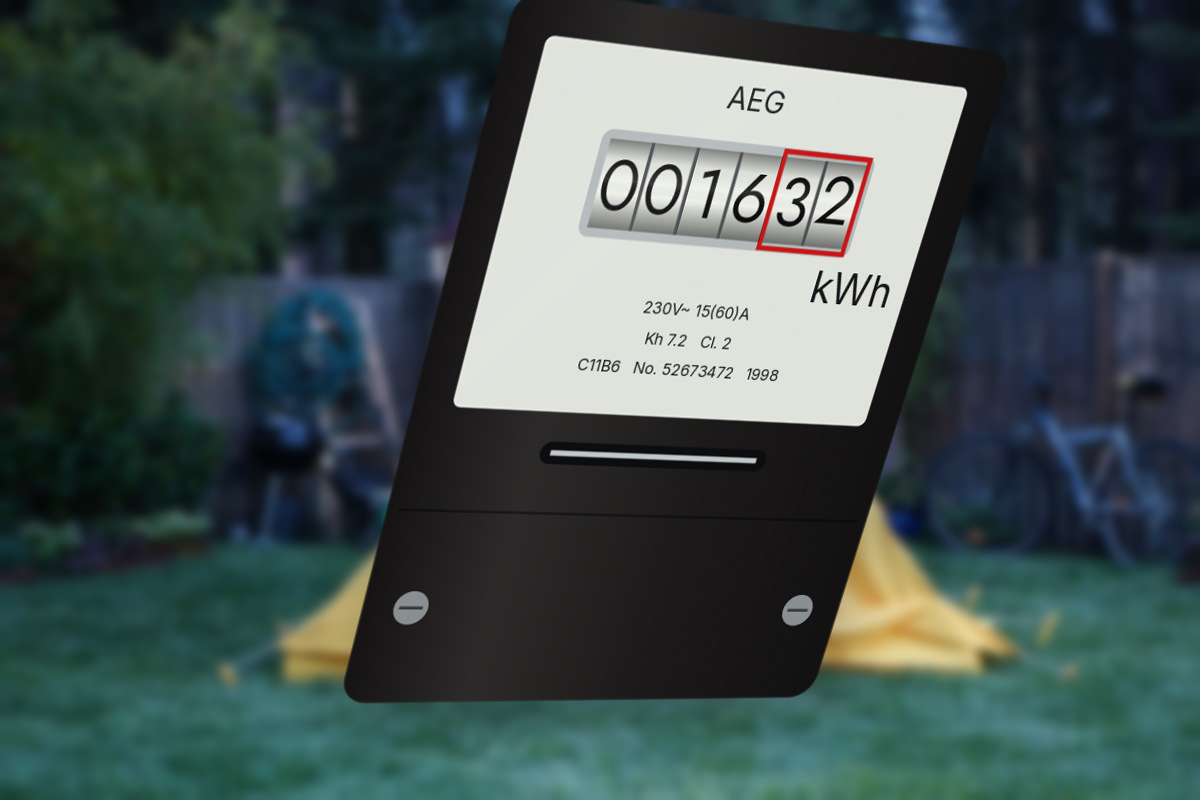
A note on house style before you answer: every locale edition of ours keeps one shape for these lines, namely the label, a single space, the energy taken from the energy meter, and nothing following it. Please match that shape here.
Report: 16.32 kWh
